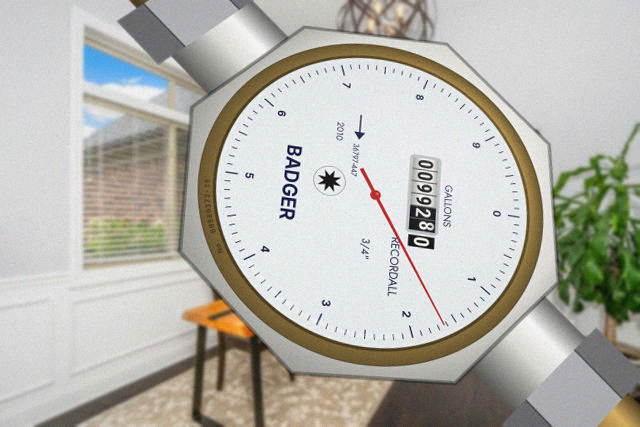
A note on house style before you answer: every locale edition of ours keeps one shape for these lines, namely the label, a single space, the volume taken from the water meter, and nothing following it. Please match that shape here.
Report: 99281.6 gal
